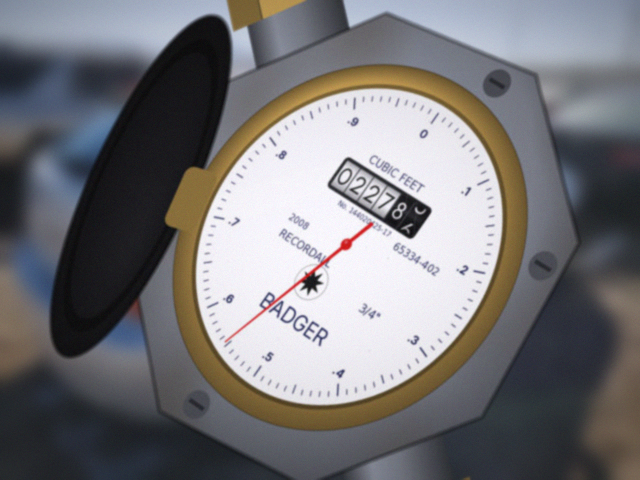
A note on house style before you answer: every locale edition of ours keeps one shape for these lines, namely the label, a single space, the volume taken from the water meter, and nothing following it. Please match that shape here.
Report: 22785.55 ft³
